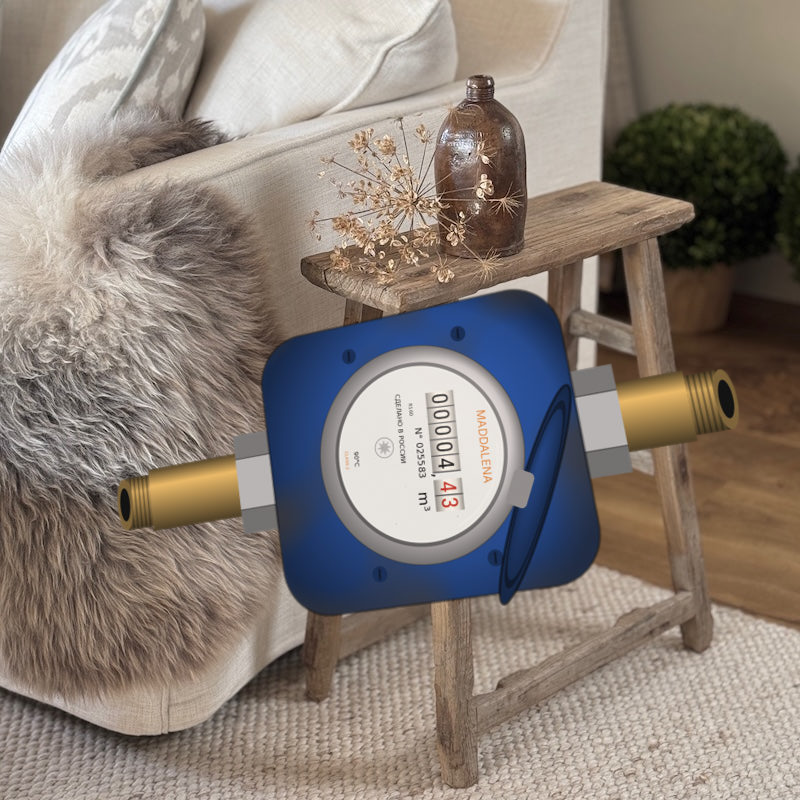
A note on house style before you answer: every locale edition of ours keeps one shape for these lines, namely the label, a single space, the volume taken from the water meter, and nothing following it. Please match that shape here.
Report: 4.43 m³
